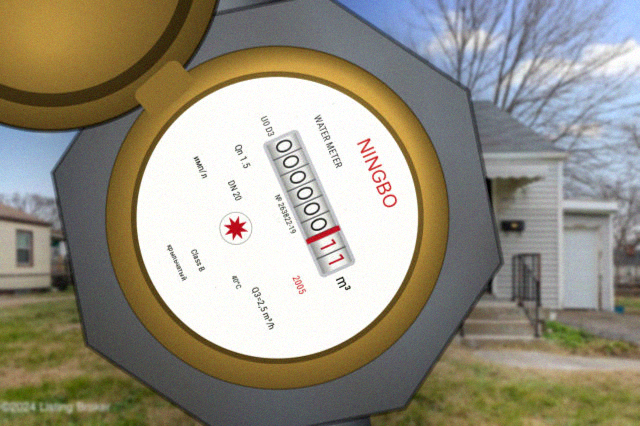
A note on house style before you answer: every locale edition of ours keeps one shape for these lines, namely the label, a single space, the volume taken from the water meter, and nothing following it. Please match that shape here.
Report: 0.11 m³
